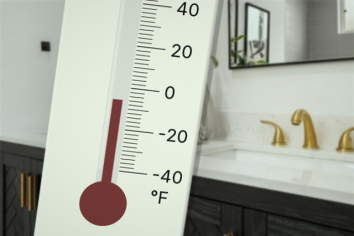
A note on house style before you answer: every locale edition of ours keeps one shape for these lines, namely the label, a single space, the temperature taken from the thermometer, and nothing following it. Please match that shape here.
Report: -6 °F
